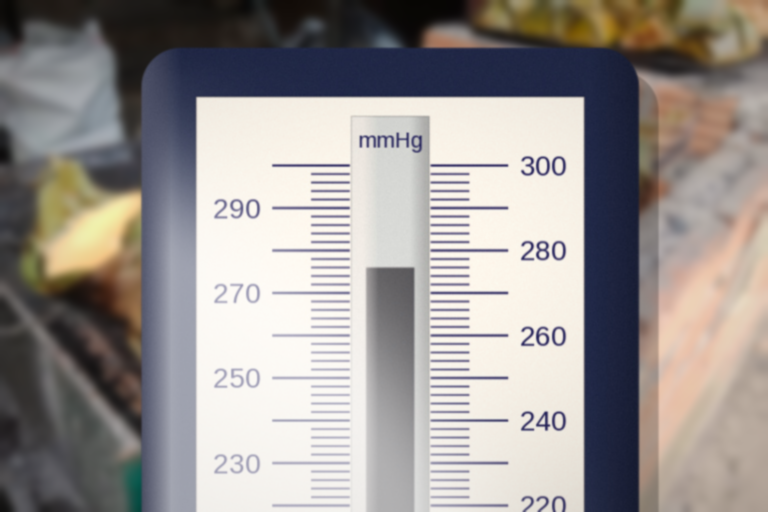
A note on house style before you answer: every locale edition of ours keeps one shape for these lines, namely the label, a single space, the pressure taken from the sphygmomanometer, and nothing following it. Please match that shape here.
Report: 276 mmHg
